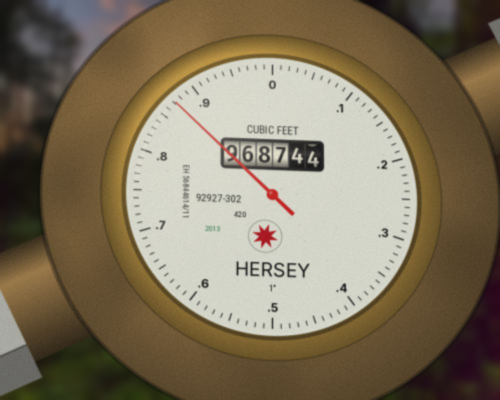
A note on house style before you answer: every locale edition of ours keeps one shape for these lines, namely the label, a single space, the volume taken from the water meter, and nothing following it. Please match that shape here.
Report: 968743.87 ft³
